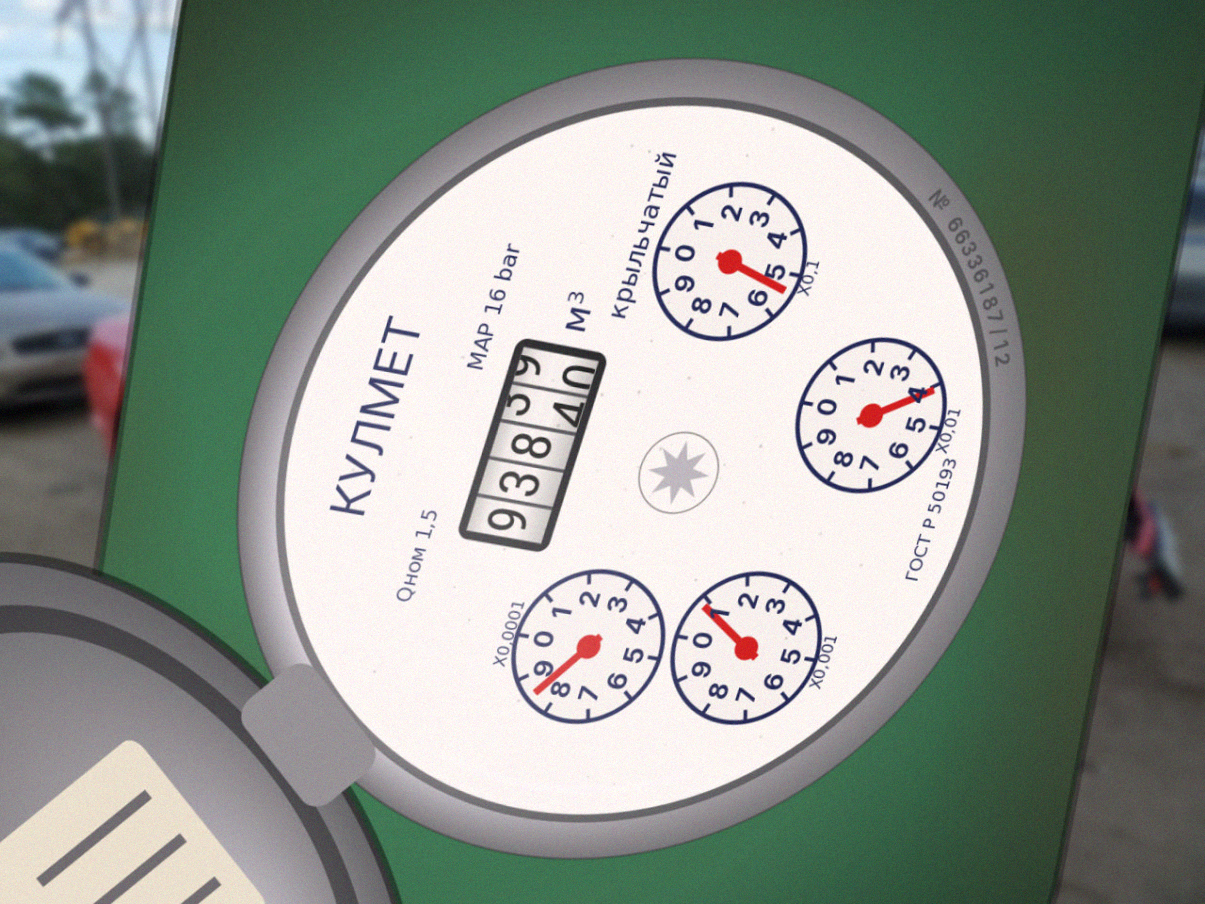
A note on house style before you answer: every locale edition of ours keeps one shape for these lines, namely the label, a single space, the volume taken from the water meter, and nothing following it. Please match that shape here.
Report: 93839.5408 m³
